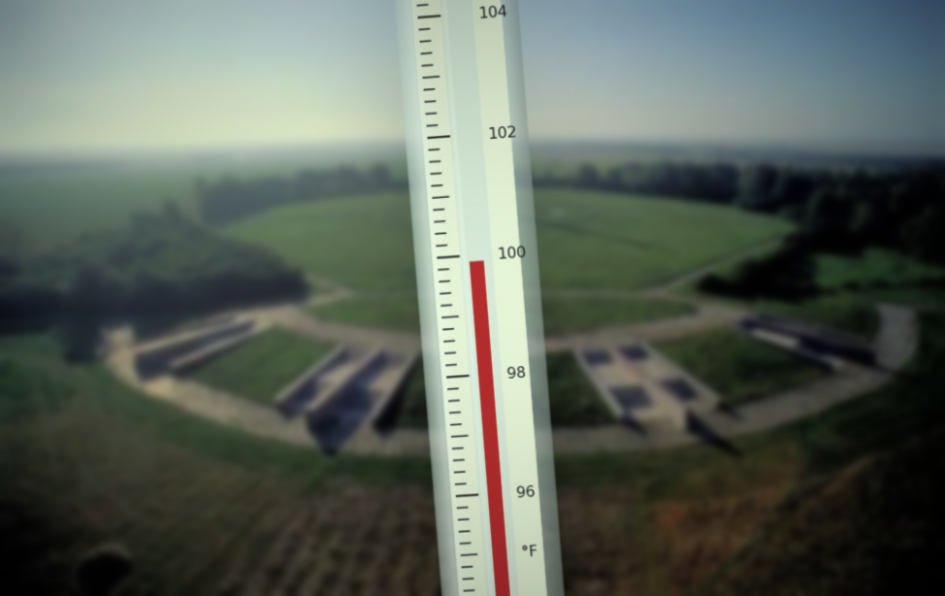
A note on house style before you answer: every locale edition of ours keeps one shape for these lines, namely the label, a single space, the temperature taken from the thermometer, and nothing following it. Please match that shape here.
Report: 99.9 °F
